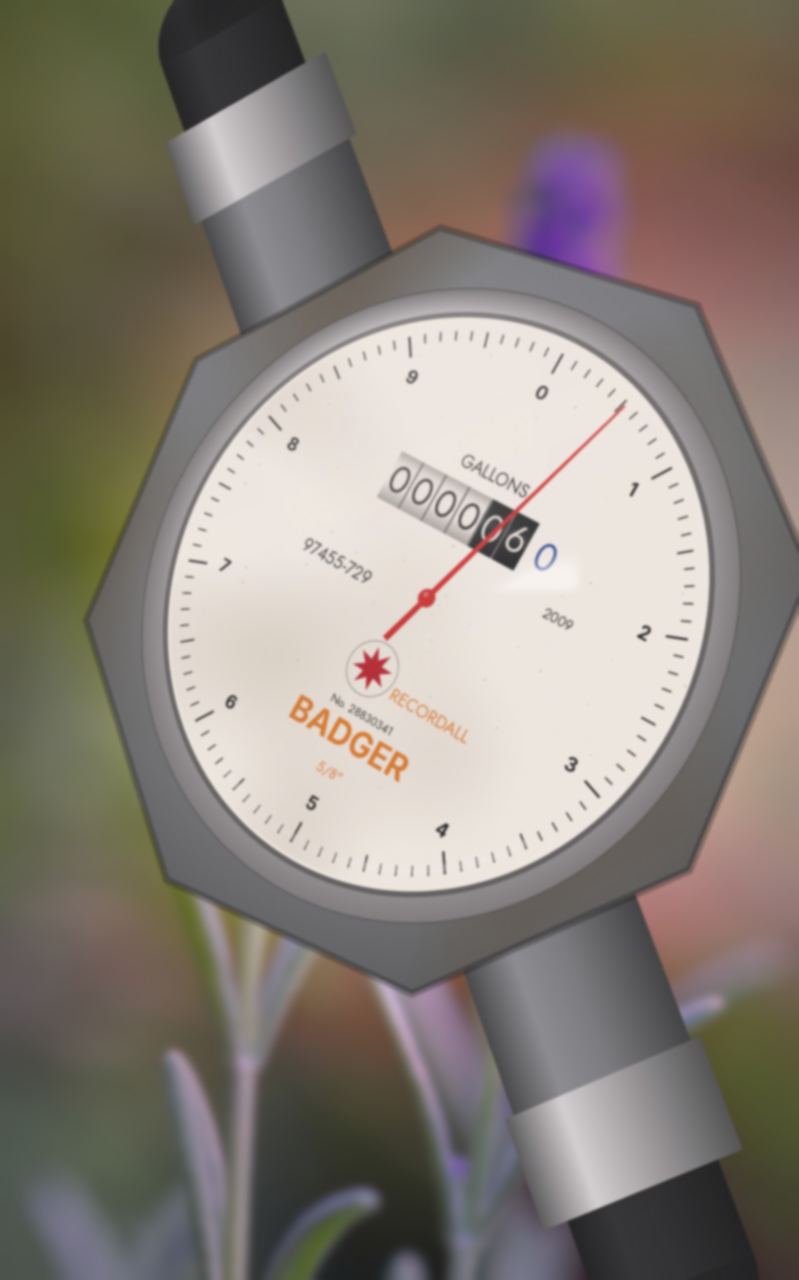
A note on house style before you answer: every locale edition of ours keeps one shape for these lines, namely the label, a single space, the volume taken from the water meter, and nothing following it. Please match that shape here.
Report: 60.5 gal
